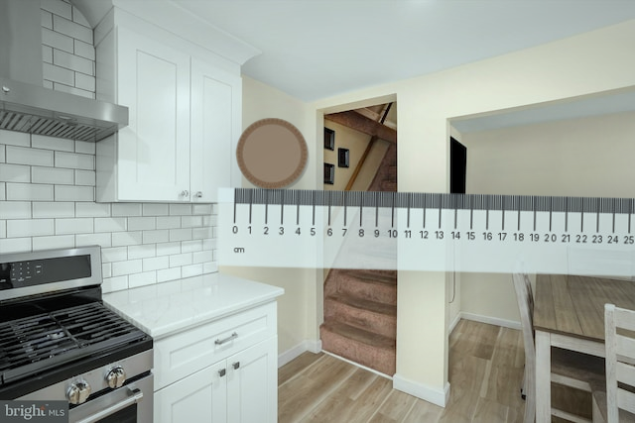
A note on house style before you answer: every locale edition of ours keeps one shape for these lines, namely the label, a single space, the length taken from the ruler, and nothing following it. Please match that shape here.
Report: 4.5 cm
